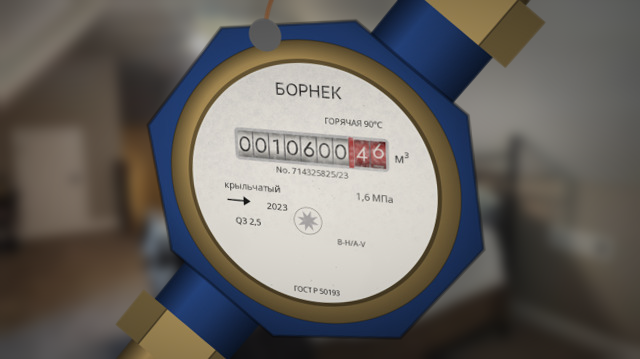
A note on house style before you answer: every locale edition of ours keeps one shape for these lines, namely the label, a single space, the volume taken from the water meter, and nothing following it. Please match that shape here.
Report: 10600.46 m³
